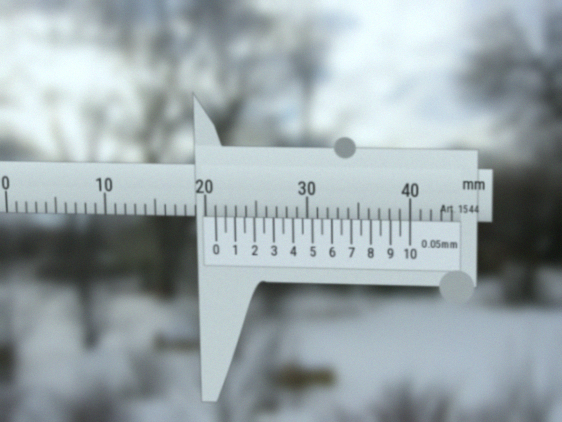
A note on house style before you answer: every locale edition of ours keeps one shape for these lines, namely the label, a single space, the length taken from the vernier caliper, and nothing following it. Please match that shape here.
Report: 21.0 mm
